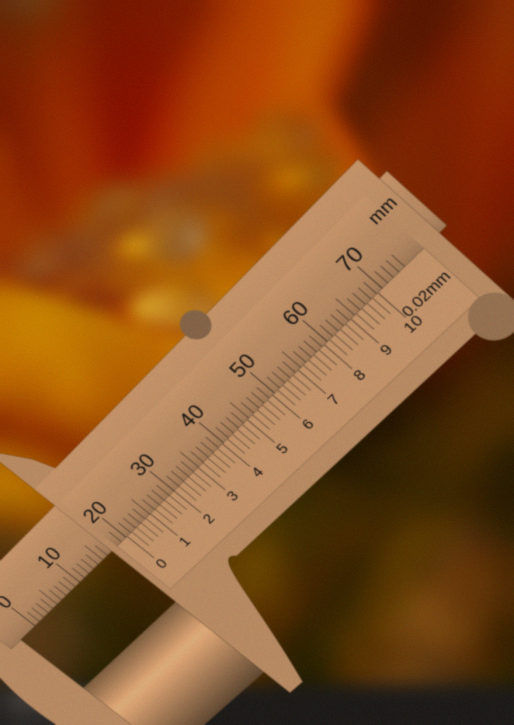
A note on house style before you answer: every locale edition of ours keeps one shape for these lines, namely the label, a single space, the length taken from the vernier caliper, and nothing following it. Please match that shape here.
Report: 20.2 mm
